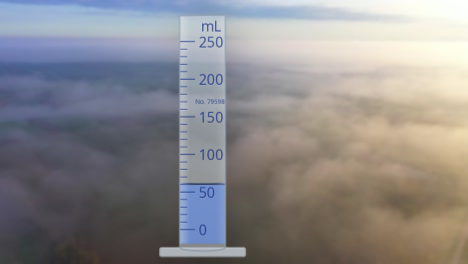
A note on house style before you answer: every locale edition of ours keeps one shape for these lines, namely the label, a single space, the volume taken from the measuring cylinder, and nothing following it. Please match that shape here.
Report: 60 mL
